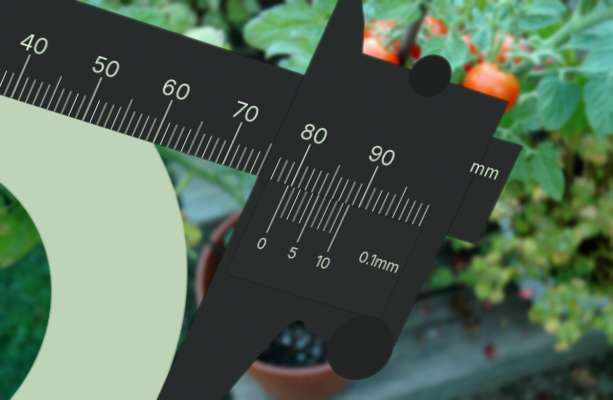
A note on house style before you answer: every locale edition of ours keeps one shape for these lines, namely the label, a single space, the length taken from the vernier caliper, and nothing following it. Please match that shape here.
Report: 79.6 mm
